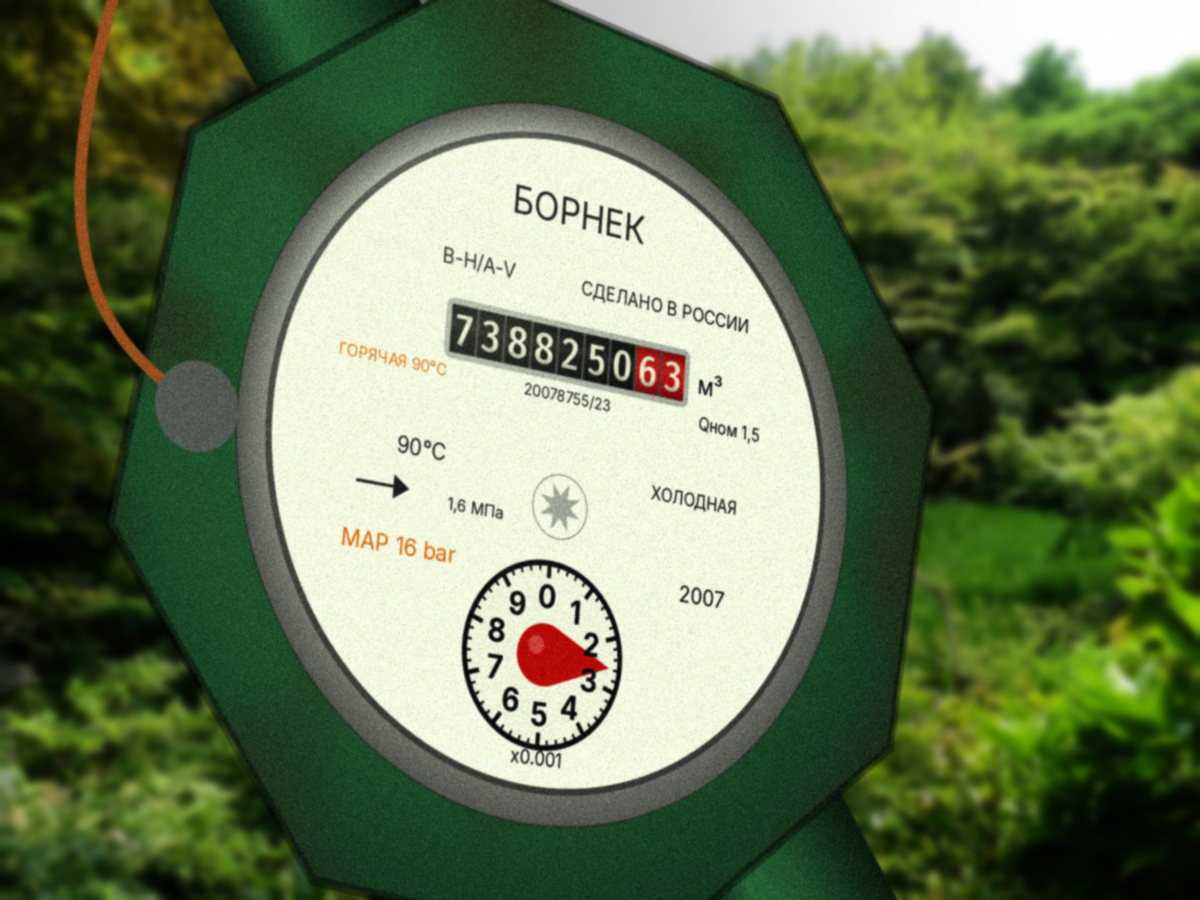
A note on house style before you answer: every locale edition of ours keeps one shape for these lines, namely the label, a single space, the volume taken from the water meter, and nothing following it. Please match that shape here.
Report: 7388250.632 m³
